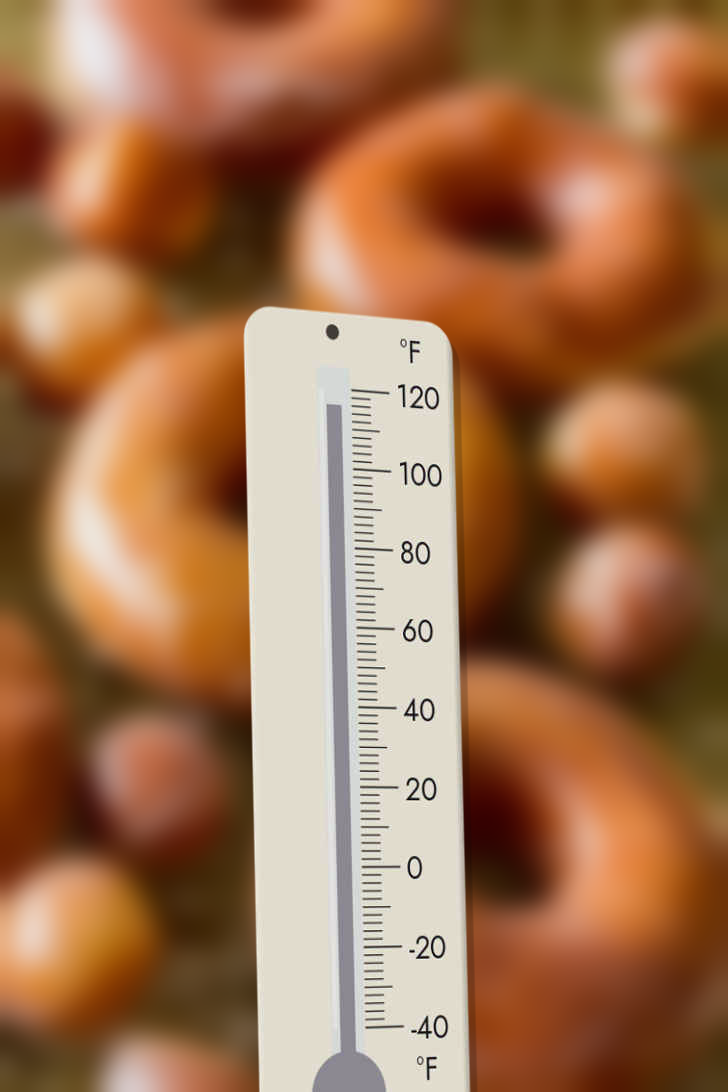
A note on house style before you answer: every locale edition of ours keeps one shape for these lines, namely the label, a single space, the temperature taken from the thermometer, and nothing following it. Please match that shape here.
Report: 116 °F
